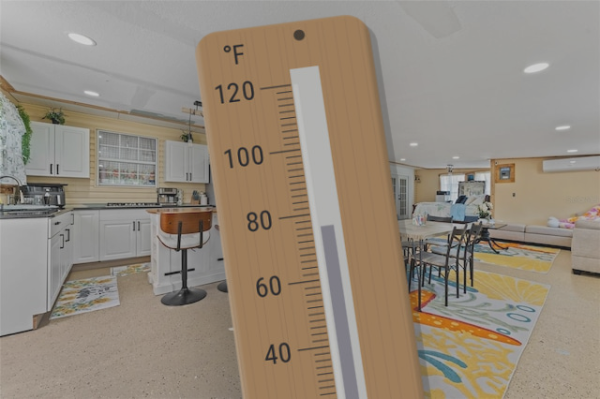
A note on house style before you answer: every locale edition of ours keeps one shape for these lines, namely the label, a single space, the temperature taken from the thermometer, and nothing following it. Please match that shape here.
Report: 76 °F
